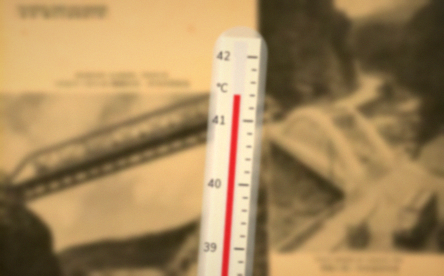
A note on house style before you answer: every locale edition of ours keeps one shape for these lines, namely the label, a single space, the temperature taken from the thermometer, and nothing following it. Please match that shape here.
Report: 41.4 °C
